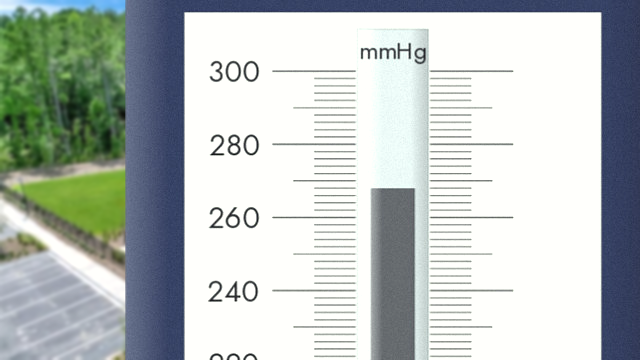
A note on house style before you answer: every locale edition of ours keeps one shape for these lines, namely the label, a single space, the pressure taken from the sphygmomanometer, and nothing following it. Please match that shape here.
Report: 268 mmHg
